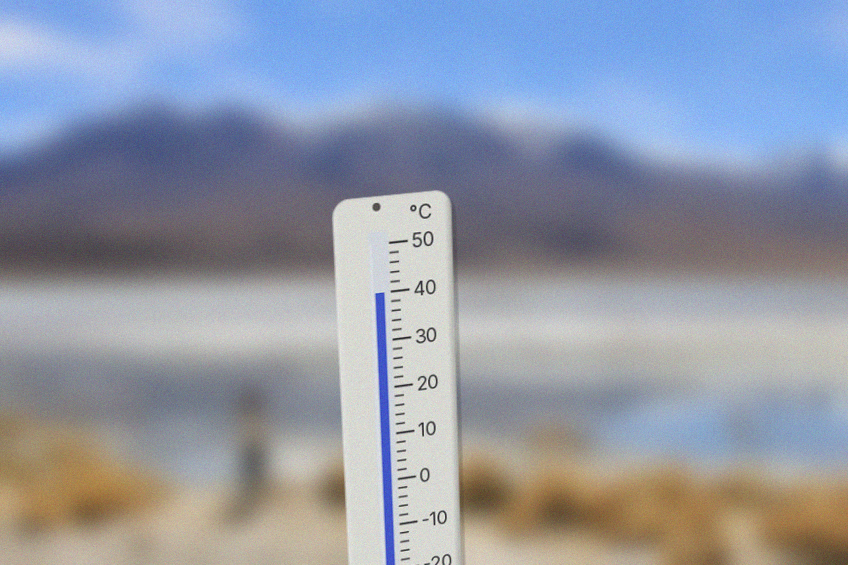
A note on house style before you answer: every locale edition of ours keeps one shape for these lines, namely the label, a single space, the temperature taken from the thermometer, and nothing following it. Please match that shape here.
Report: 40 °C
